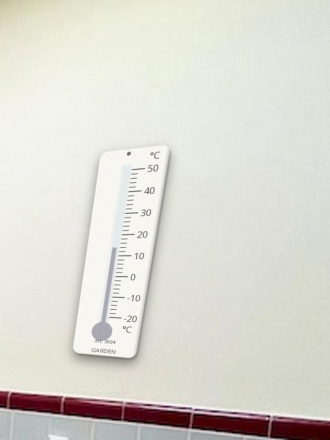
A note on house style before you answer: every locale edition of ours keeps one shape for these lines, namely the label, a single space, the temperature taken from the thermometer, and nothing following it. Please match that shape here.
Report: 14 °C
